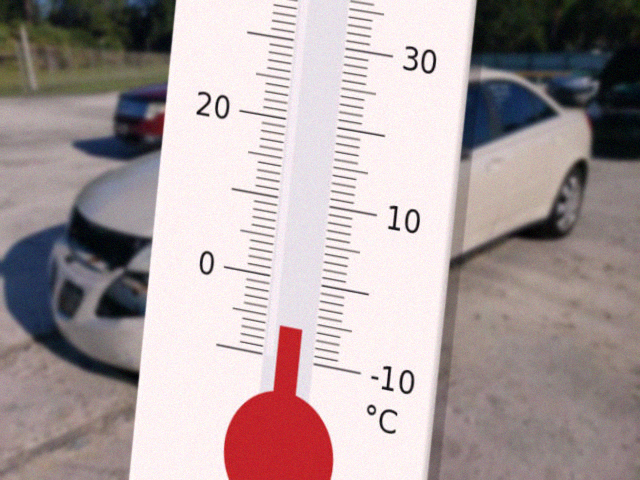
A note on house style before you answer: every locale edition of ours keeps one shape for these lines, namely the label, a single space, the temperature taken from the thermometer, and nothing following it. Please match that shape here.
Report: -6 °C
